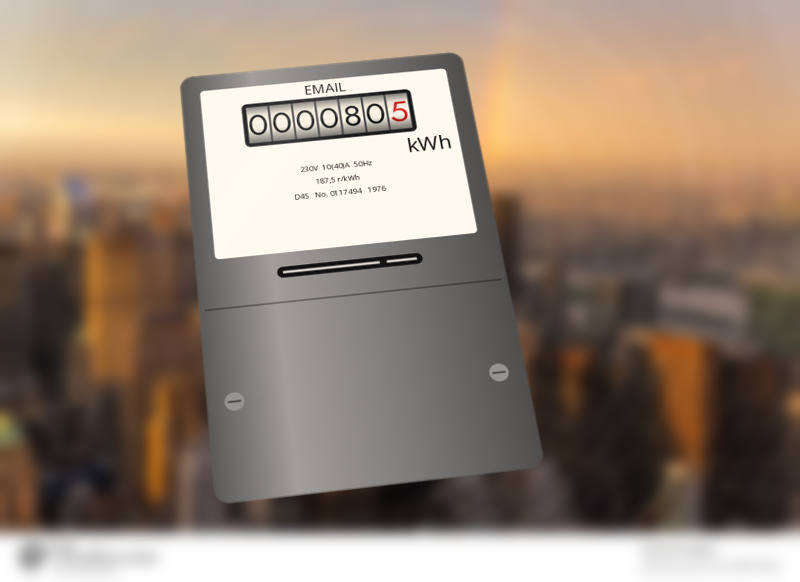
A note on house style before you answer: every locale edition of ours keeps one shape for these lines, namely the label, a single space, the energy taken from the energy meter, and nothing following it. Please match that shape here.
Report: 80.5 kWh
